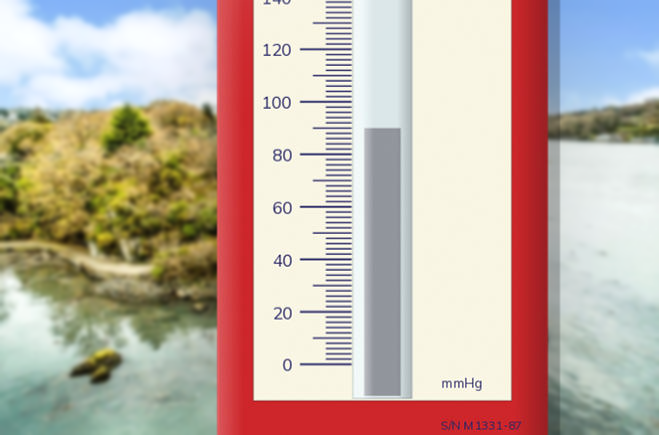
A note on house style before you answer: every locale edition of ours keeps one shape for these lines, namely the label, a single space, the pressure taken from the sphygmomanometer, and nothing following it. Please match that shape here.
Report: 90 mmHg
